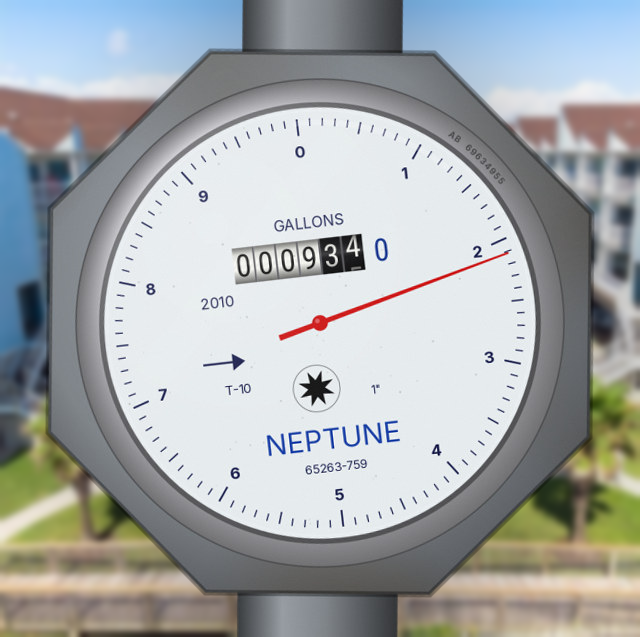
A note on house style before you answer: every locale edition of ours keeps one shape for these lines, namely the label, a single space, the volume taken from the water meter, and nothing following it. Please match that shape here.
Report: 9342.1 gal
